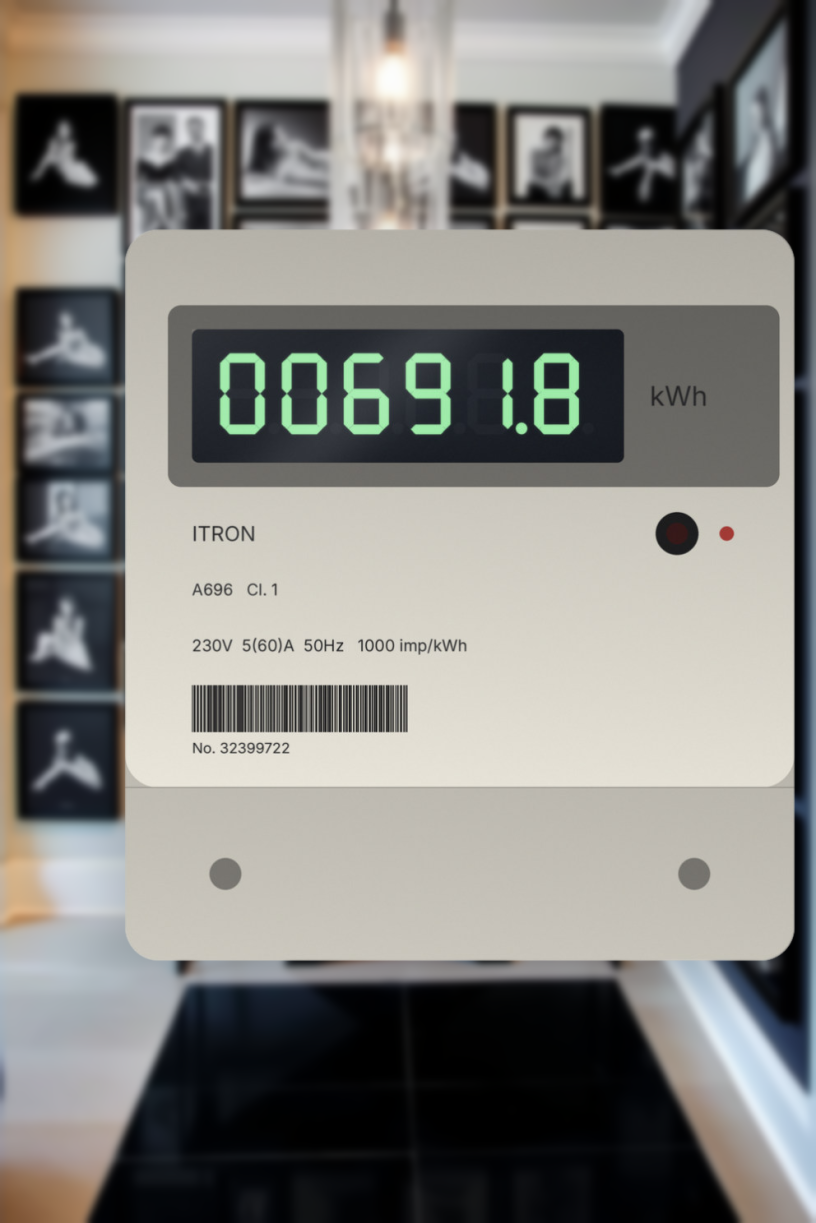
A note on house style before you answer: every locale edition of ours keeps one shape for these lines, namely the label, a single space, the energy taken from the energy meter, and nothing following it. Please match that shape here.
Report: 691.8 kWh
